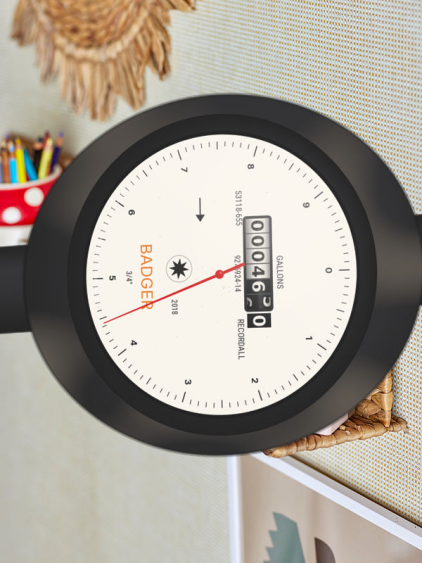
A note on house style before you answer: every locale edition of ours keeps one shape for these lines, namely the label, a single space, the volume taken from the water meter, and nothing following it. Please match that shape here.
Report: 4654.4 gal
